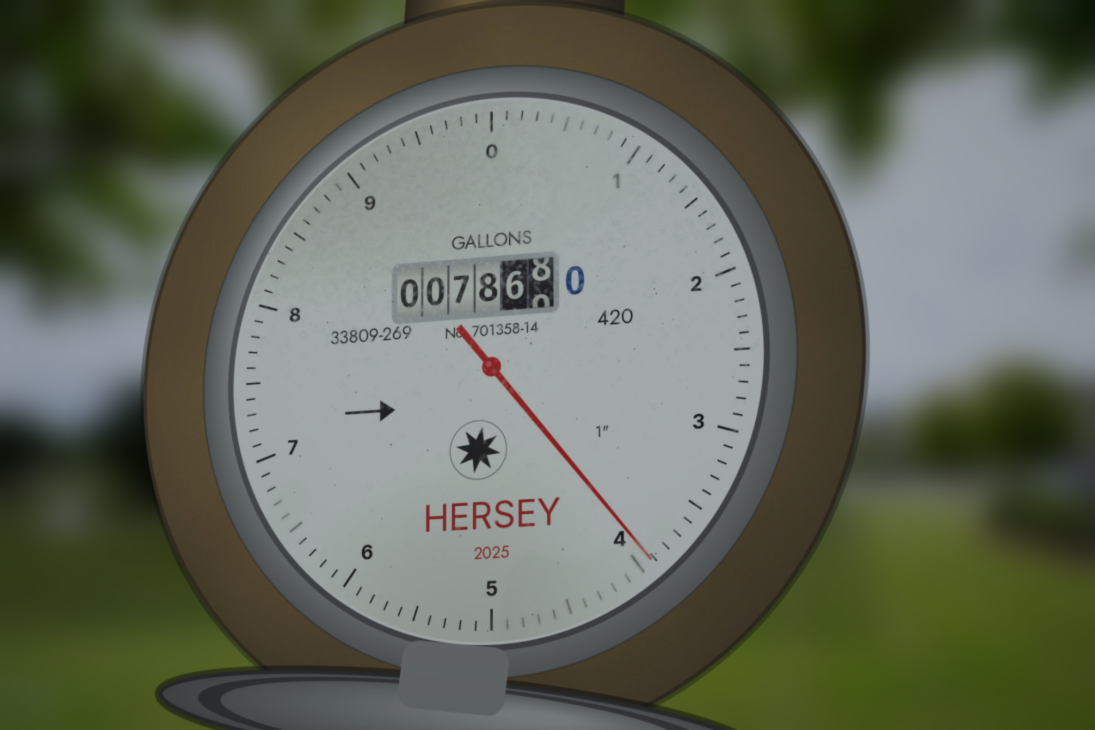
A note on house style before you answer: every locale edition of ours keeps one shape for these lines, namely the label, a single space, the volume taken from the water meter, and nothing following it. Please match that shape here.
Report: 78683.9 gal
